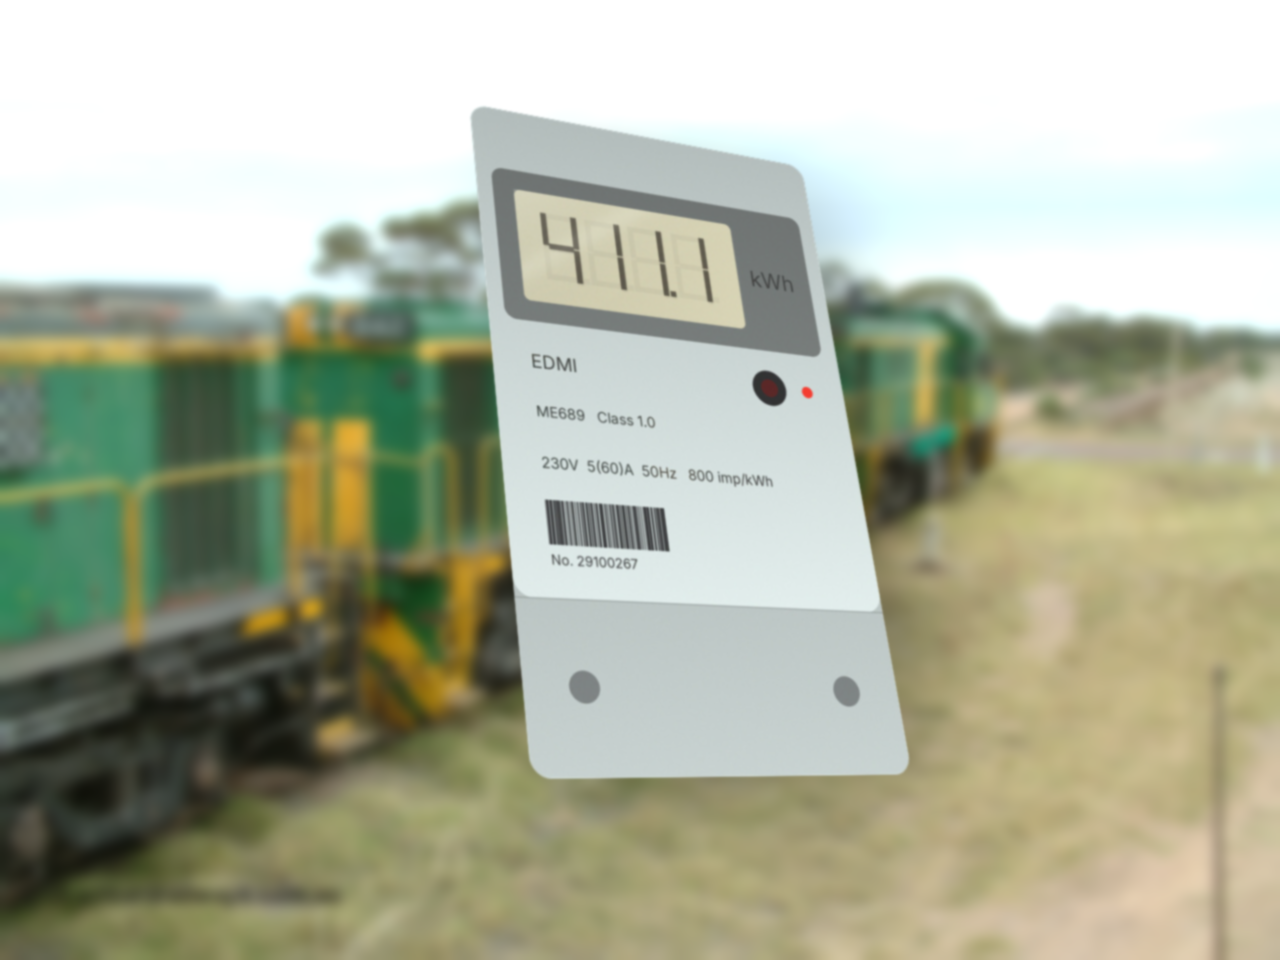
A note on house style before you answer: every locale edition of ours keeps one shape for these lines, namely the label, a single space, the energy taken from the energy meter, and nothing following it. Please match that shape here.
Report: 411.1 kWh
